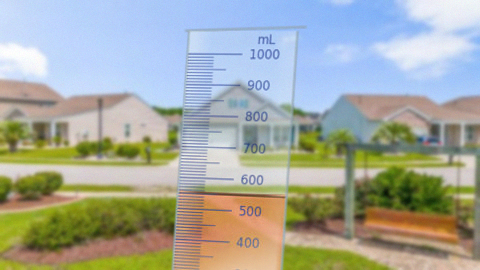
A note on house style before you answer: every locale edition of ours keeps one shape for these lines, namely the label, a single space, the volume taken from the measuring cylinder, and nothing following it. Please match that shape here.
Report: 550 mL
